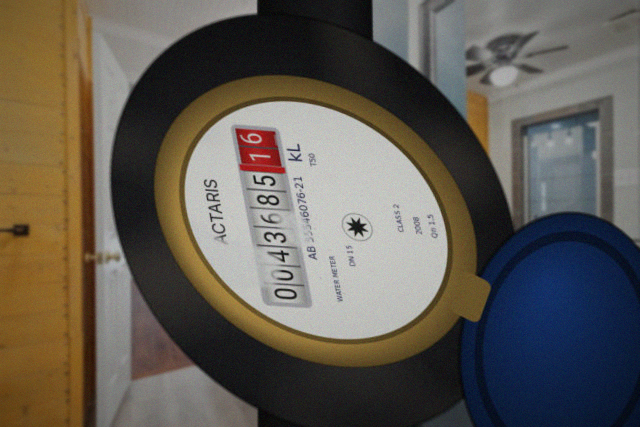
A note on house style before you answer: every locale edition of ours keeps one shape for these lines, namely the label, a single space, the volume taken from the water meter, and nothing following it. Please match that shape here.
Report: 43685.16 kL
